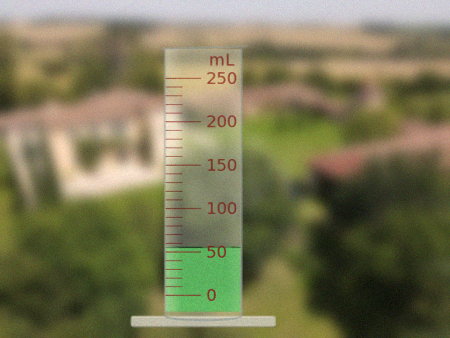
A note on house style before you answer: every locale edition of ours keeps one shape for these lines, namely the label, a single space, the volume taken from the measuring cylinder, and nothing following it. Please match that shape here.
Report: 55 mL
